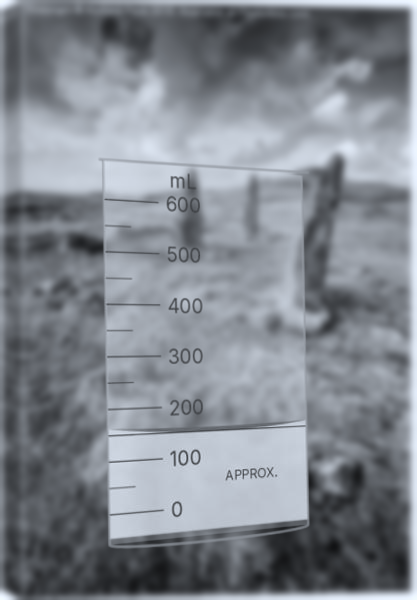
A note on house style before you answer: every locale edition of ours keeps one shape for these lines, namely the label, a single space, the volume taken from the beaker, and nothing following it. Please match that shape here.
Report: 150 mL
